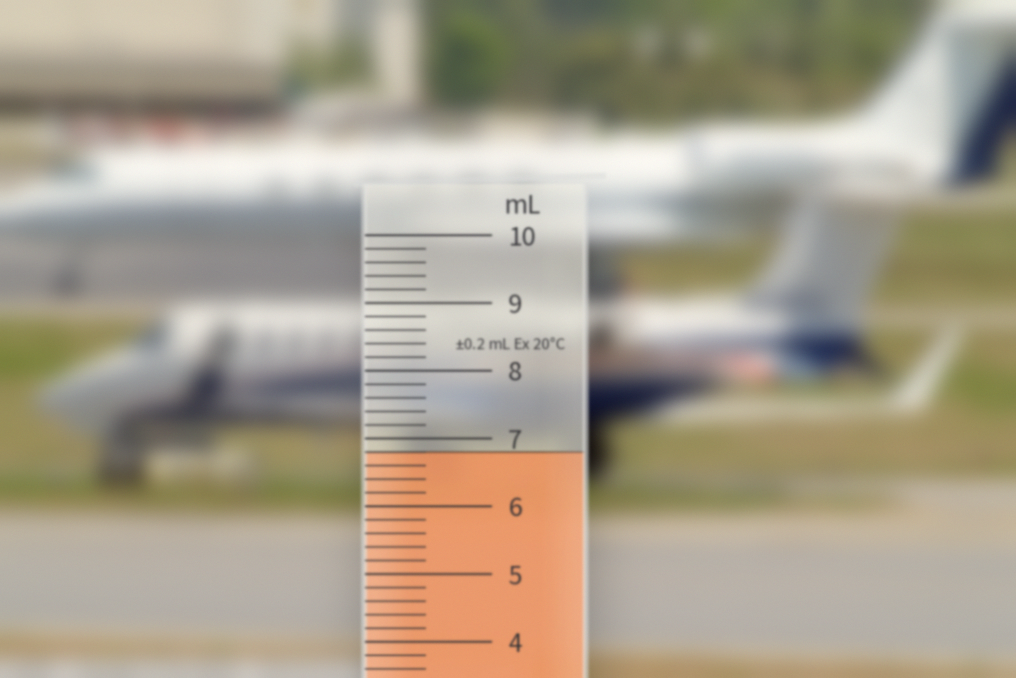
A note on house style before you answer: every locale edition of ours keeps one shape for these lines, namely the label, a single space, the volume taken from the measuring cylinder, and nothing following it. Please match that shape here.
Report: 6.8 mL
